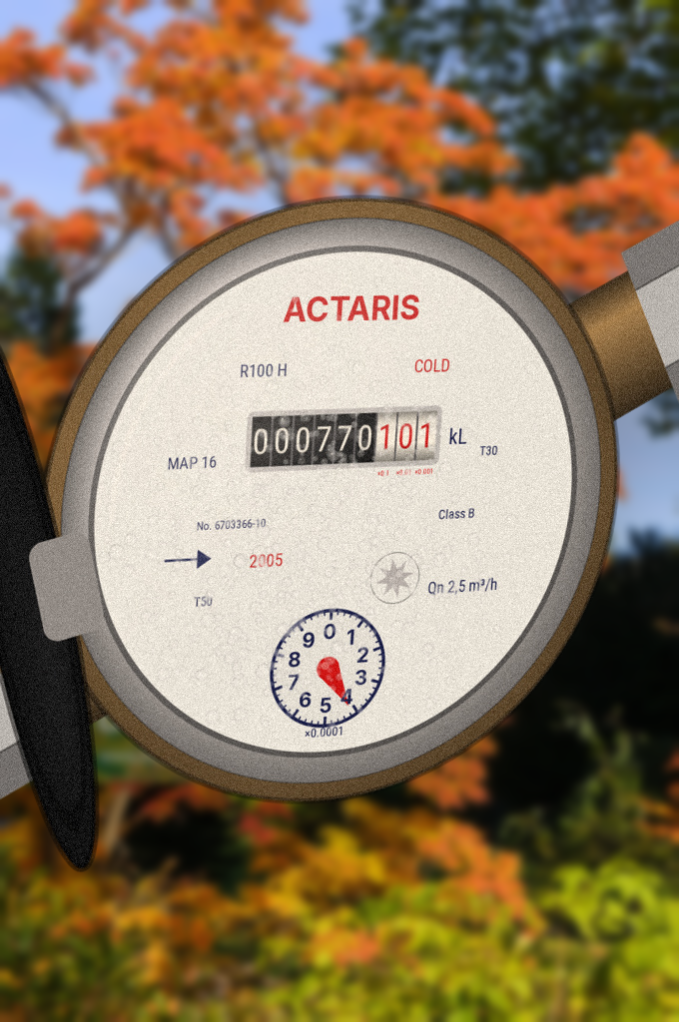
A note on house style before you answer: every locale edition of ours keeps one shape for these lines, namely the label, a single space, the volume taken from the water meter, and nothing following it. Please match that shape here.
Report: 770.1014 kL
